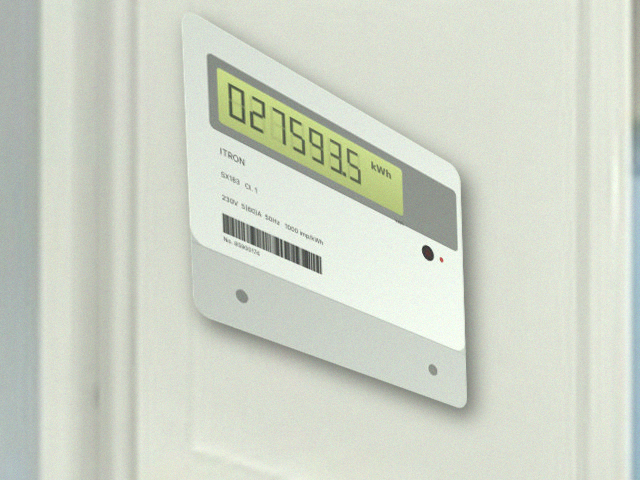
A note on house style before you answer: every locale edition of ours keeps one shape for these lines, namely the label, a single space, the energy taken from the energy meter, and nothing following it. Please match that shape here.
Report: 27593.5 kWh
